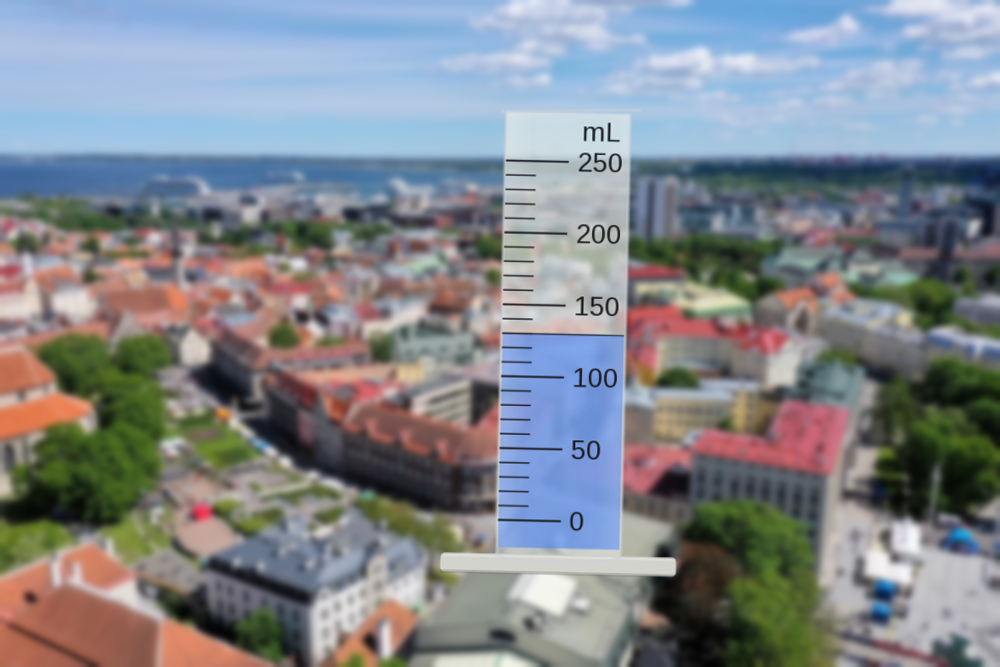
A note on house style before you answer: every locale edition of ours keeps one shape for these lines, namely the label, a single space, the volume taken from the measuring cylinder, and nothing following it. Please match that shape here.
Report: 130 mL
